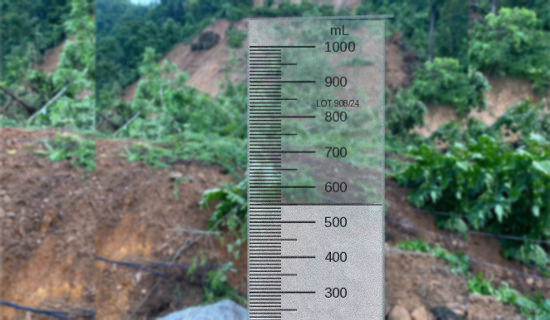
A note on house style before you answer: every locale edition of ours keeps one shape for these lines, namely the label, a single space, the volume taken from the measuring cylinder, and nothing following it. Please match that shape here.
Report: 550 mL
